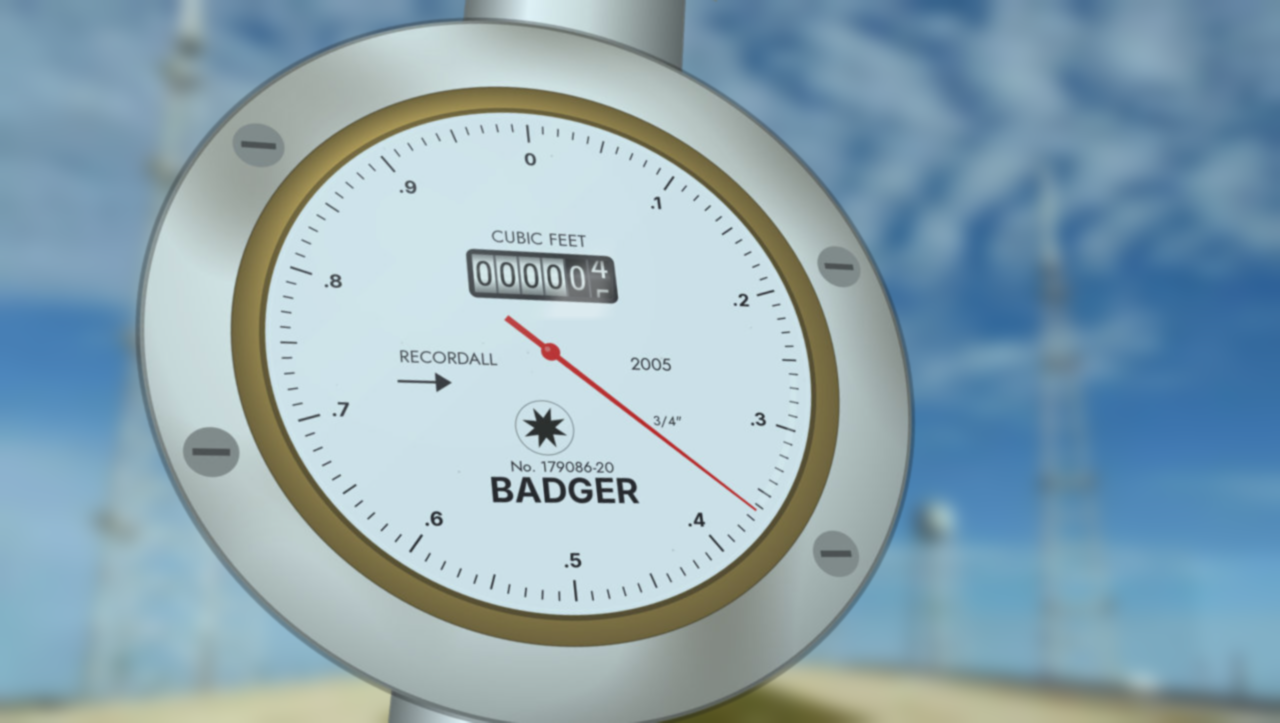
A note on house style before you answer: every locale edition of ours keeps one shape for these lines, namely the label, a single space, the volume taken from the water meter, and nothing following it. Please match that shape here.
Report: 4.36 ft³
